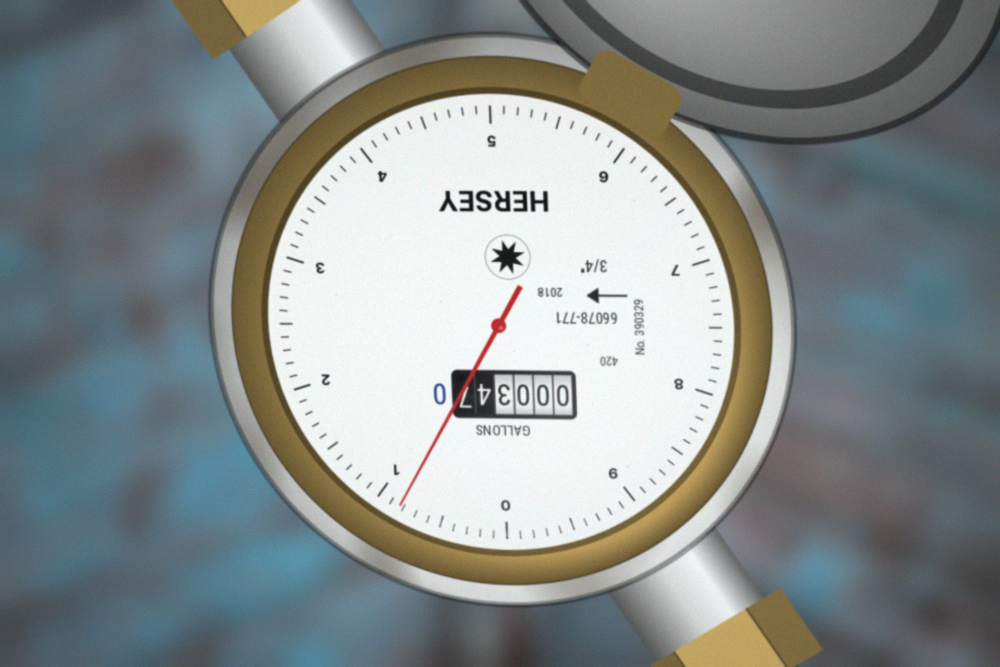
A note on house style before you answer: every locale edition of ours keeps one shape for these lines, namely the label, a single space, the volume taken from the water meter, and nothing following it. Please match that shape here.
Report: 3470.8 gal
